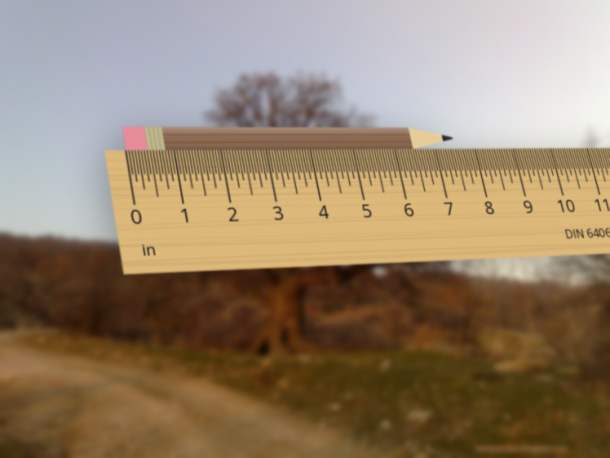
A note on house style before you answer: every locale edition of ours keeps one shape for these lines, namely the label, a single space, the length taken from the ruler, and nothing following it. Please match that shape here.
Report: 7.5 in
